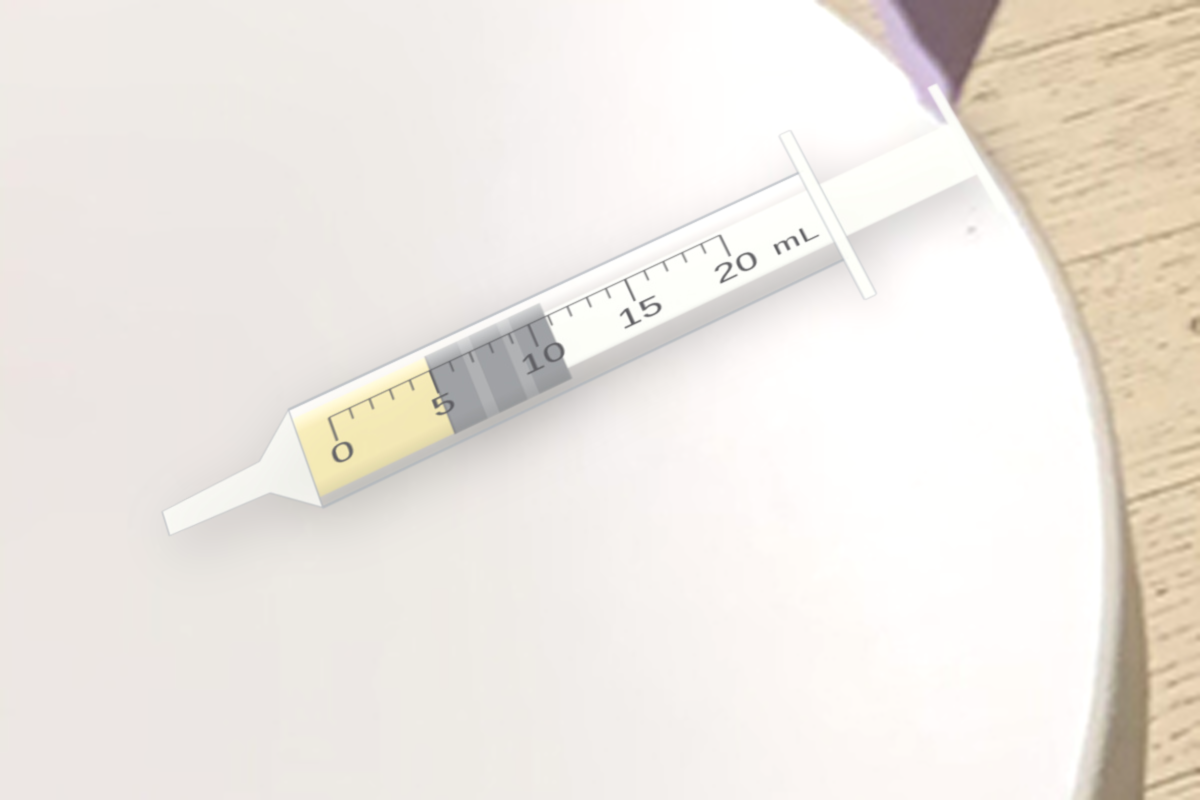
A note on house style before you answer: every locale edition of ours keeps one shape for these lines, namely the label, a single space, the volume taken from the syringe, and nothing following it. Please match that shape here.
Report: 5 mL
